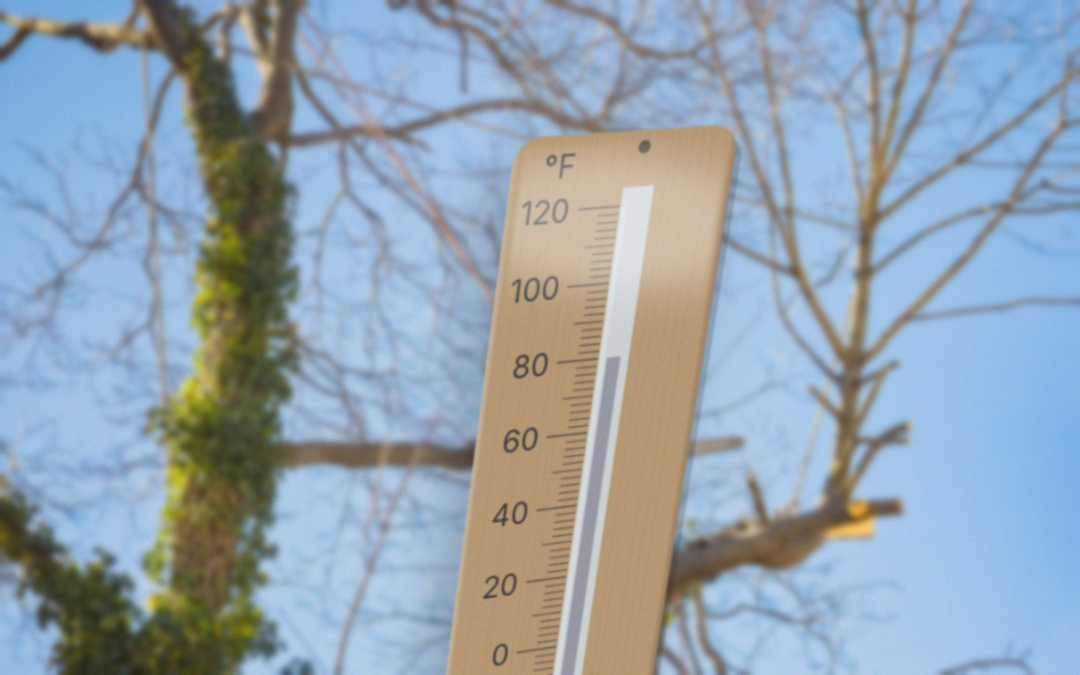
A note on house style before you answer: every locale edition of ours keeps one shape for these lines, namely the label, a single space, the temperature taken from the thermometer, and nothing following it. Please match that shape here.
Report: 80 °F
